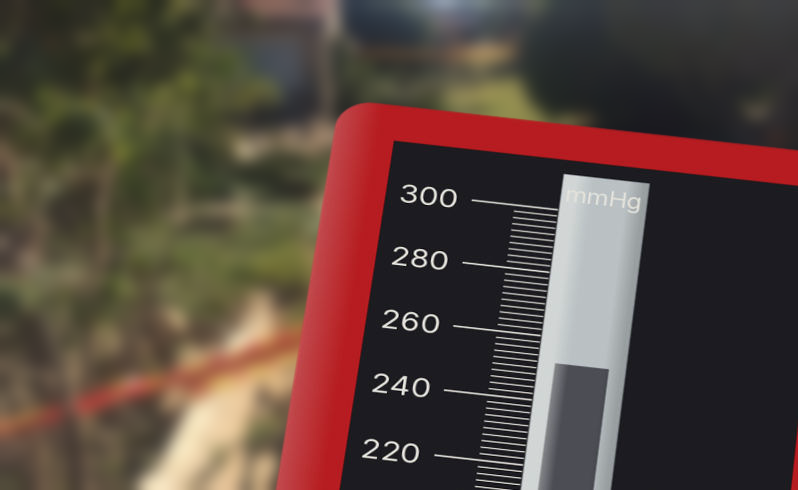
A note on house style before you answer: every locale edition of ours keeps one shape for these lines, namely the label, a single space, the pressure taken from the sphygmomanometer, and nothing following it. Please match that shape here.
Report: 252 mmHg
